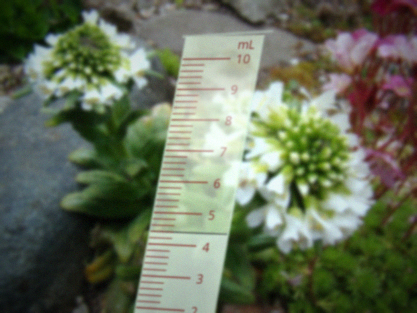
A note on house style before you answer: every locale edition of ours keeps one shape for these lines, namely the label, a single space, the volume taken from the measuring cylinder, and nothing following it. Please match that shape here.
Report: 4.4 mL
